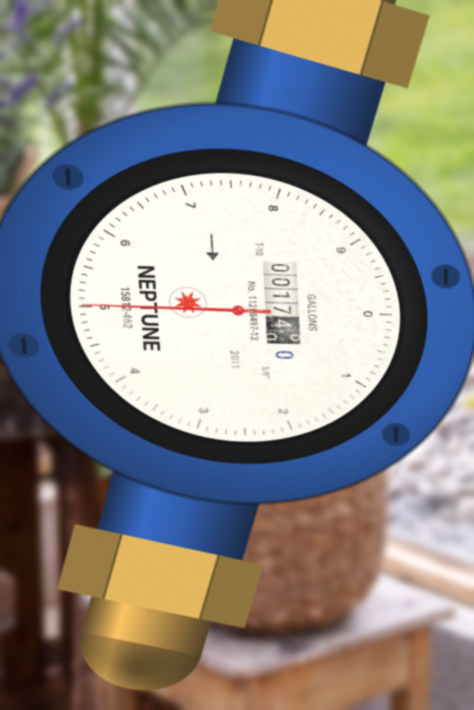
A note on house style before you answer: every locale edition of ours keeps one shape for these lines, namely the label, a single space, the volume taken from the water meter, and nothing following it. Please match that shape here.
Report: 17485.0 gal
